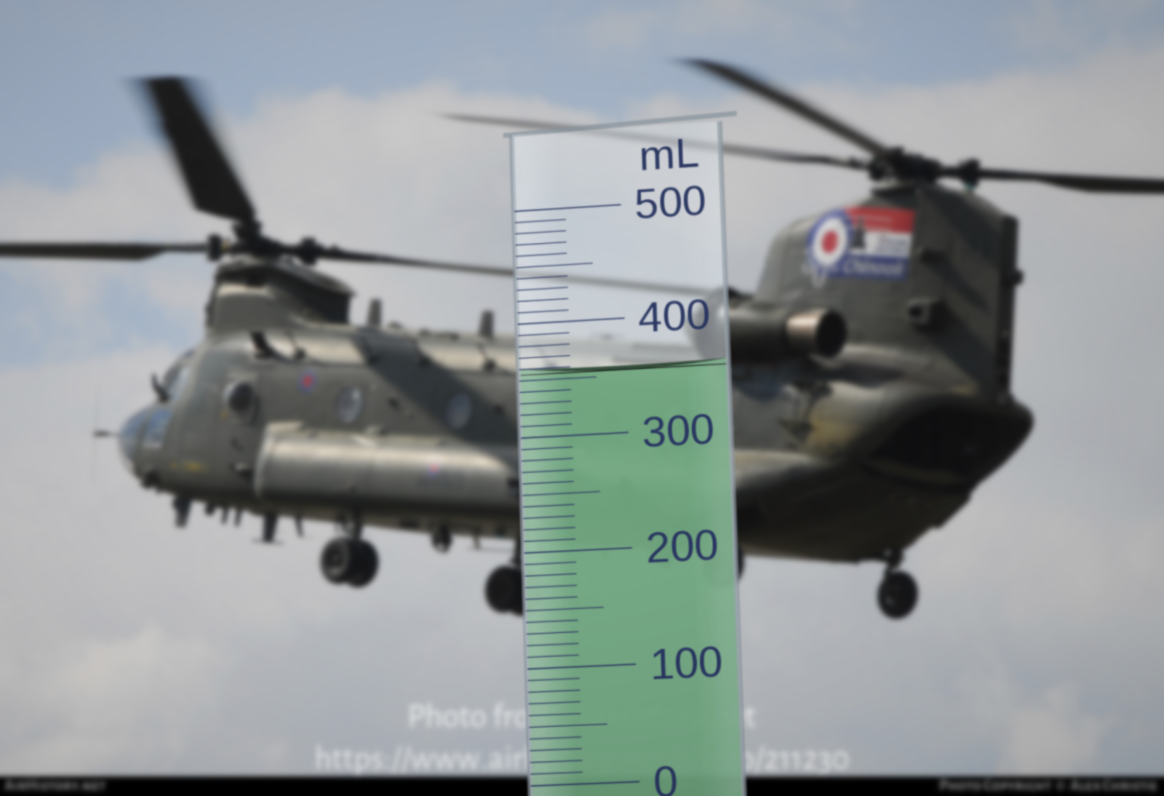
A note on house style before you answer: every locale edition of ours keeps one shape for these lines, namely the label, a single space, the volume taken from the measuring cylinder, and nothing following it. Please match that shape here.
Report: 355 mL
